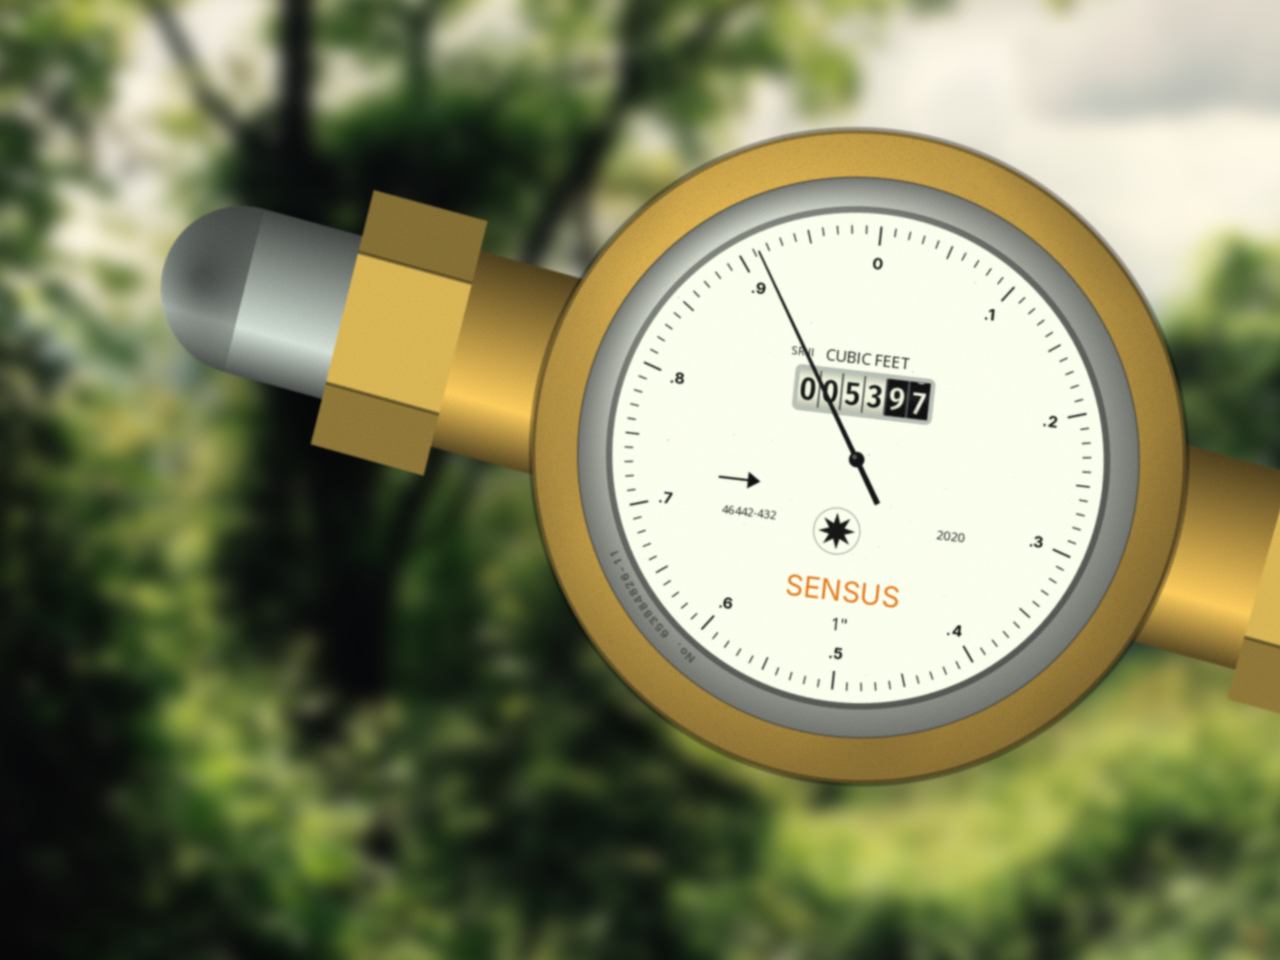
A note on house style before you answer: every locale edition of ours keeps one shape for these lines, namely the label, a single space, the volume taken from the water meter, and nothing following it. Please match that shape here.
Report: 5396.91 ft³
